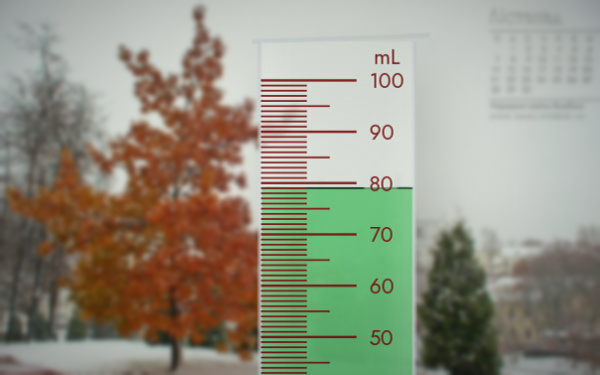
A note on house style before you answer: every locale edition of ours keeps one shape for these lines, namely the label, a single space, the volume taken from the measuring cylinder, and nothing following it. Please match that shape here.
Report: 79 mL
